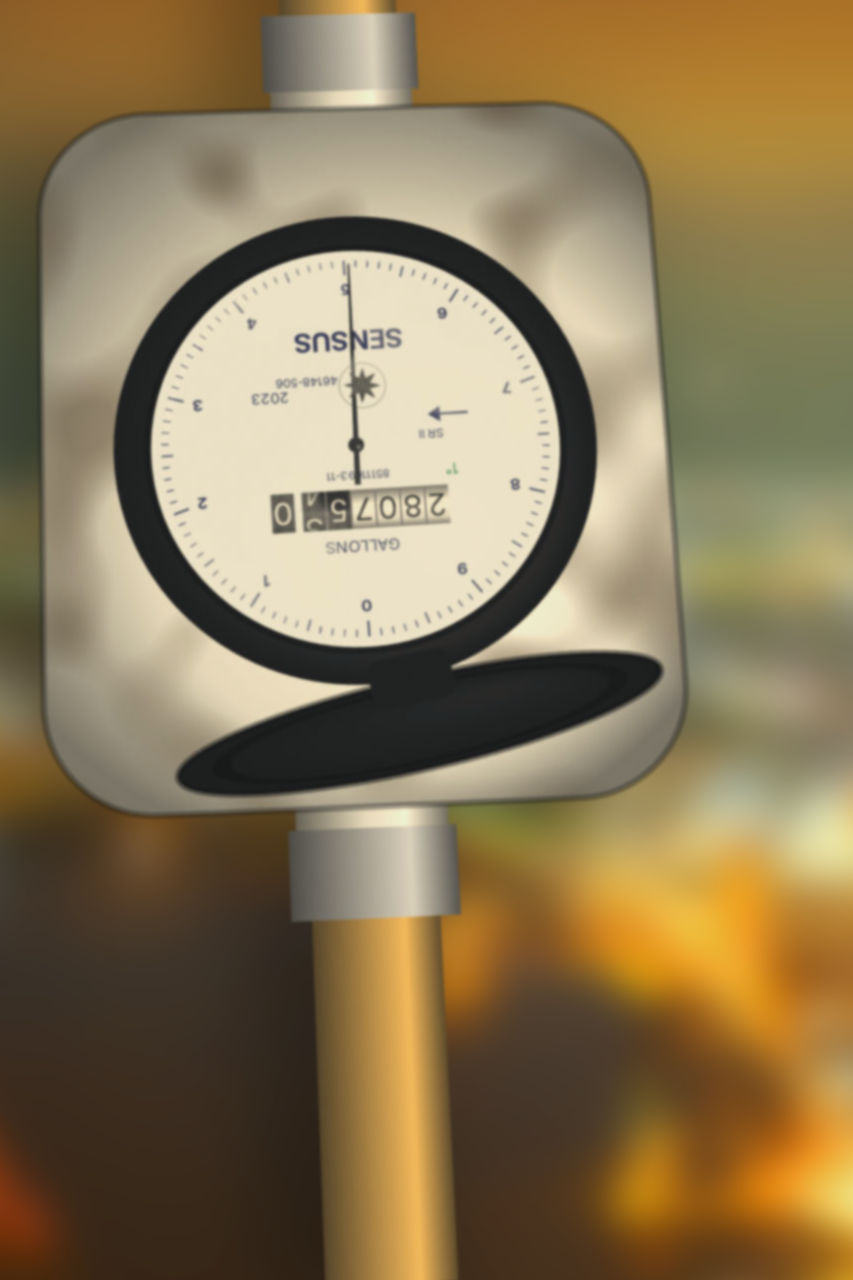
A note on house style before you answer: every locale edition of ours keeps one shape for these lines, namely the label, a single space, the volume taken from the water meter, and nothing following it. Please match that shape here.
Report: 2807535.0 gal
